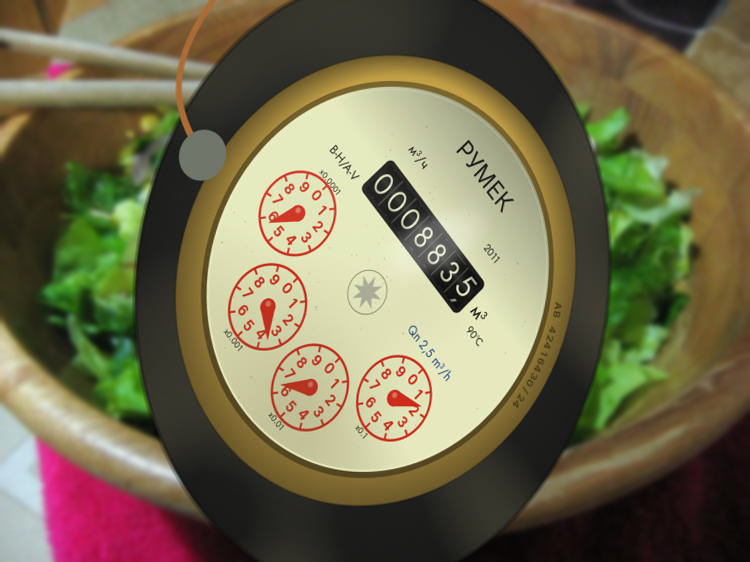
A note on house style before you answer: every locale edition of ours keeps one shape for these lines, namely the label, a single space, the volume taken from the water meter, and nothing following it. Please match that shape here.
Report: 8835.1635 m³
